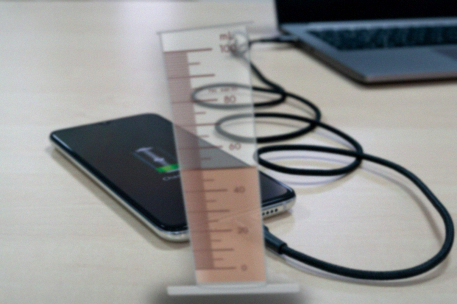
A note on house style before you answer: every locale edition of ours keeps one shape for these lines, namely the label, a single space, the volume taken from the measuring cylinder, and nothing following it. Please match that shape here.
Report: 50 mL
